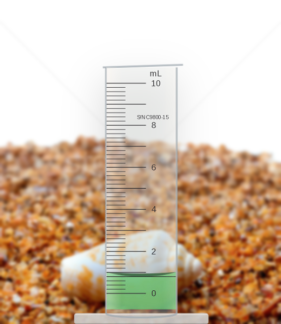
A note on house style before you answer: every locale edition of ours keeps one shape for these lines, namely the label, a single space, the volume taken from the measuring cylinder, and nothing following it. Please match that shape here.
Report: 0.8 mL
